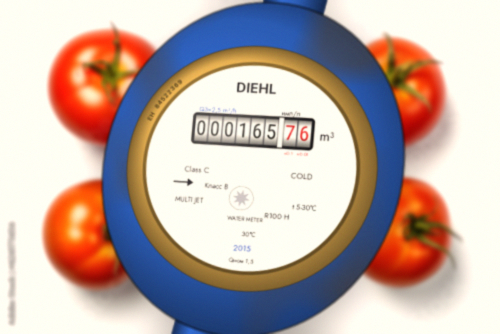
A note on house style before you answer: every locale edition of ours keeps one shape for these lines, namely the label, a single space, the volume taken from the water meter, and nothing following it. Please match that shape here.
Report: 165.76 m³
